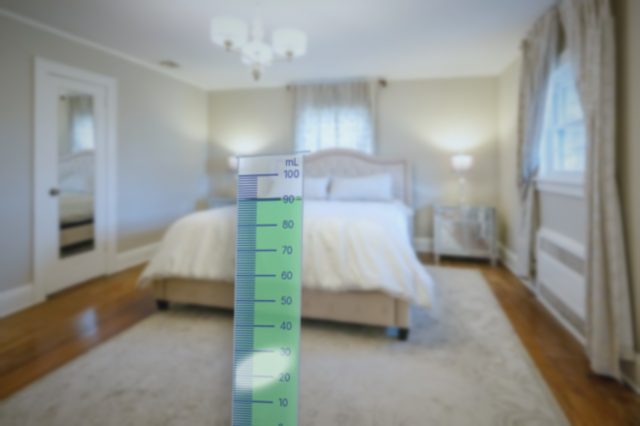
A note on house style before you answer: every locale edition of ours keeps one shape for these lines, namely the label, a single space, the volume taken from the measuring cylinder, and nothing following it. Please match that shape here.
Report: 90 mL
